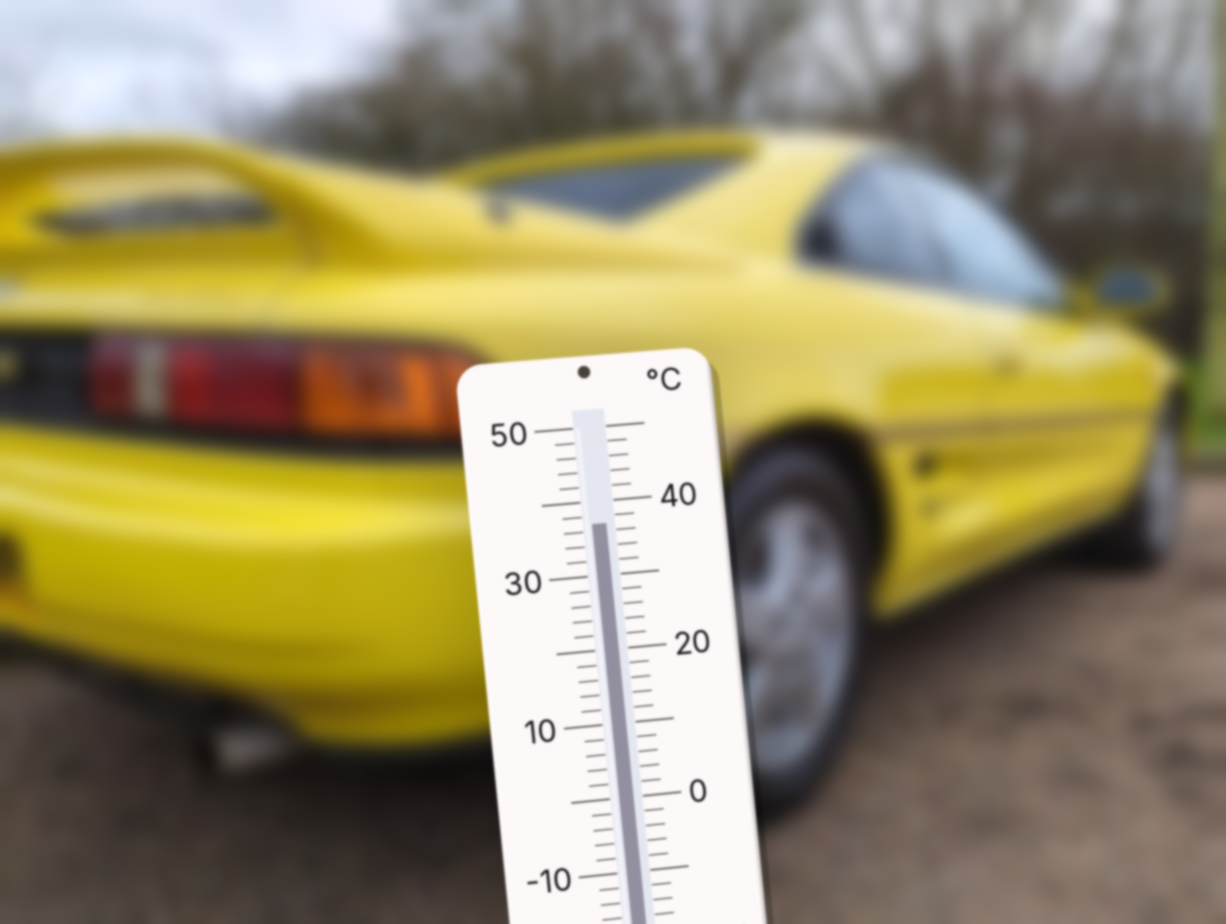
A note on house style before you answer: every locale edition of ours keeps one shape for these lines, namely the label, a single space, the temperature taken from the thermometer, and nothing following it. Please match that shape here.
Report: 37 °C
